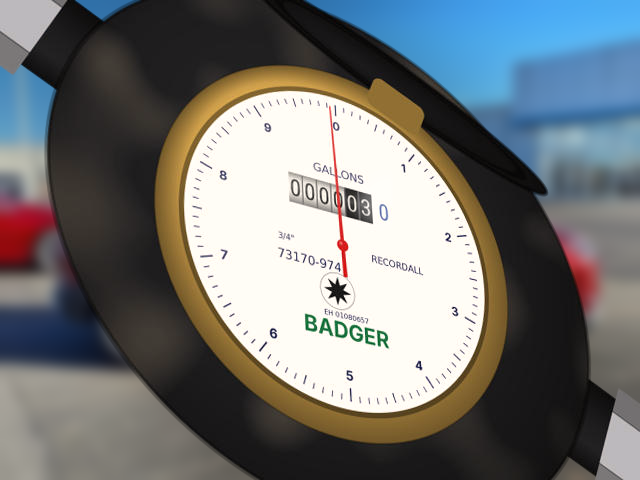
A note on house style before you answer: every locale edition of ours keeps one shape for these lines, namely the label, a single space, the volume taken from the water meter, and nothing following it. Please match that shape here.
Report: 29.9 gal
